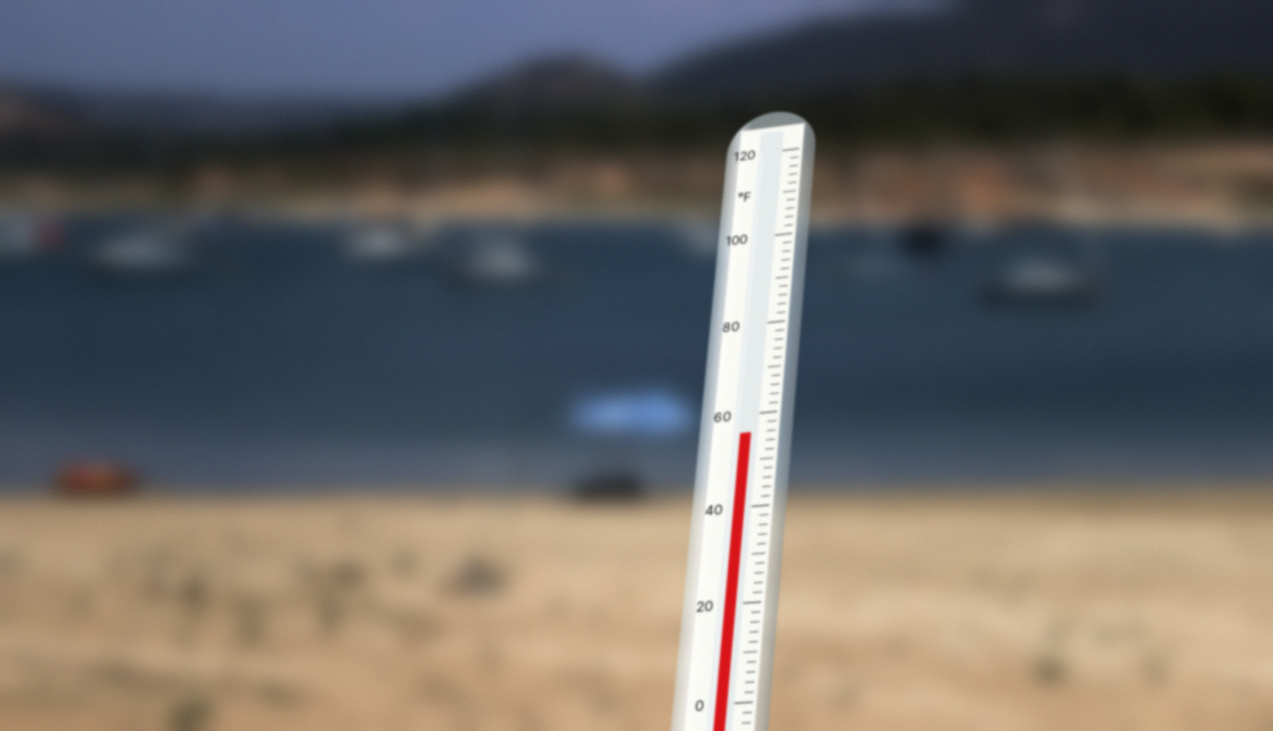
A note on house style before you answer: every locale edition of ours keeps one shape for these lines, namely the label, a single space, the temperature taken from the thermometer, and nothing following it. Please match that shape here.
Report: 56 °F
